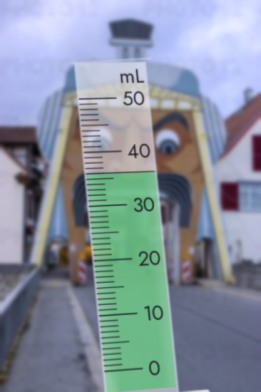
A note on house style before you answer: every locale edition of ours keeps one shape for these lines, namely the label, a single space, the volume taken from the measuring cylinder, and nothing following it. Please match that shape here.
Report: 36 mL
